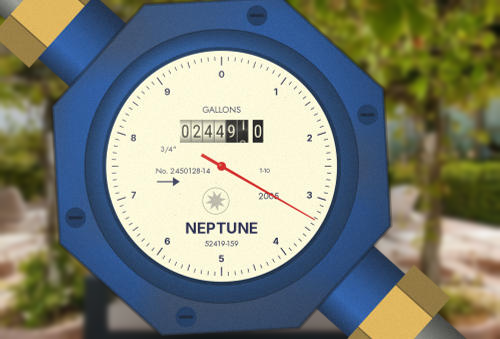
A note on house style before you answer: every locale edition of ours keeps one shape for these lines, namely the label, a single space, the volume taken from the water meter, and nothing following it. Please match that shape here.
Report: 244913.3 gal
